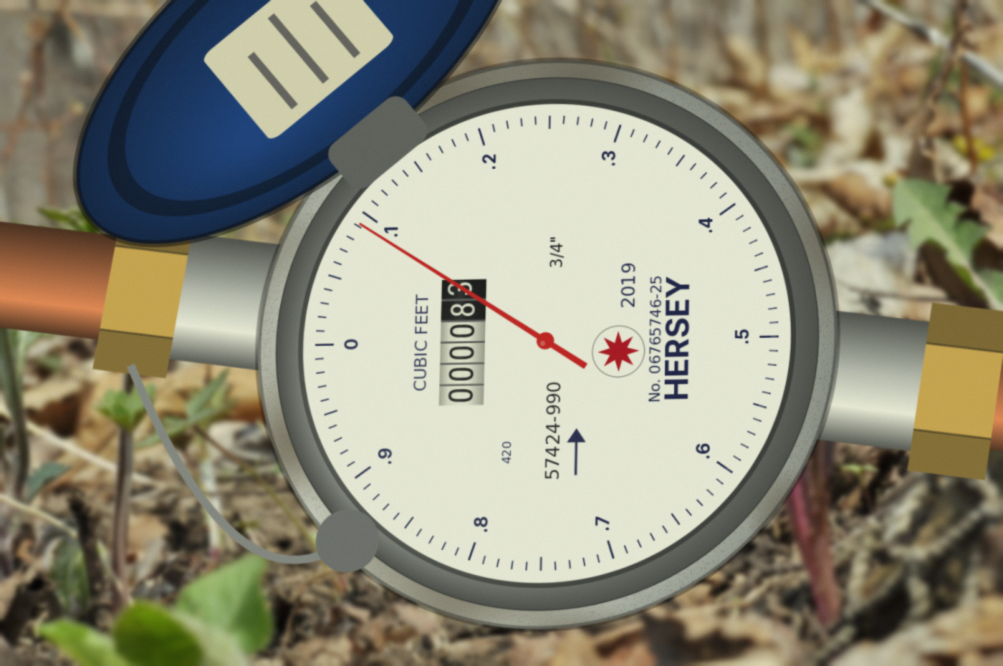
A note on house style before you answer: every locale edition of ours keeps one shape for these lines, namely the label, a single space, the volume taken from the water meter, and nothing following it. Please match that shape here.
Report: 83.09 ft³
